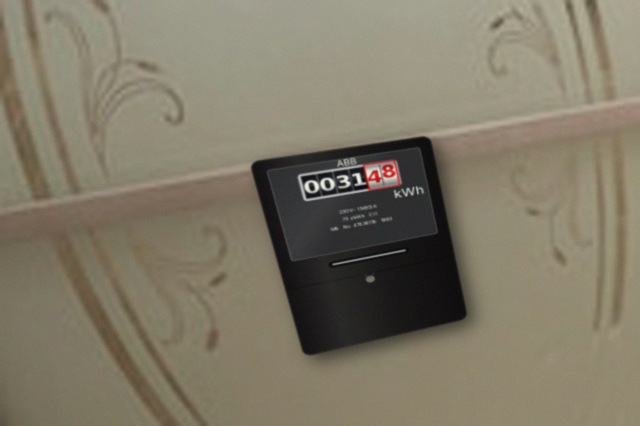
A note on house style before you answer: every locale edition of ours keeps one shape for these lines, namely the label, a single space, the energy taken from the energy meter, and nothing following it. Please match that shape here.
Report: 31.48 kWh
